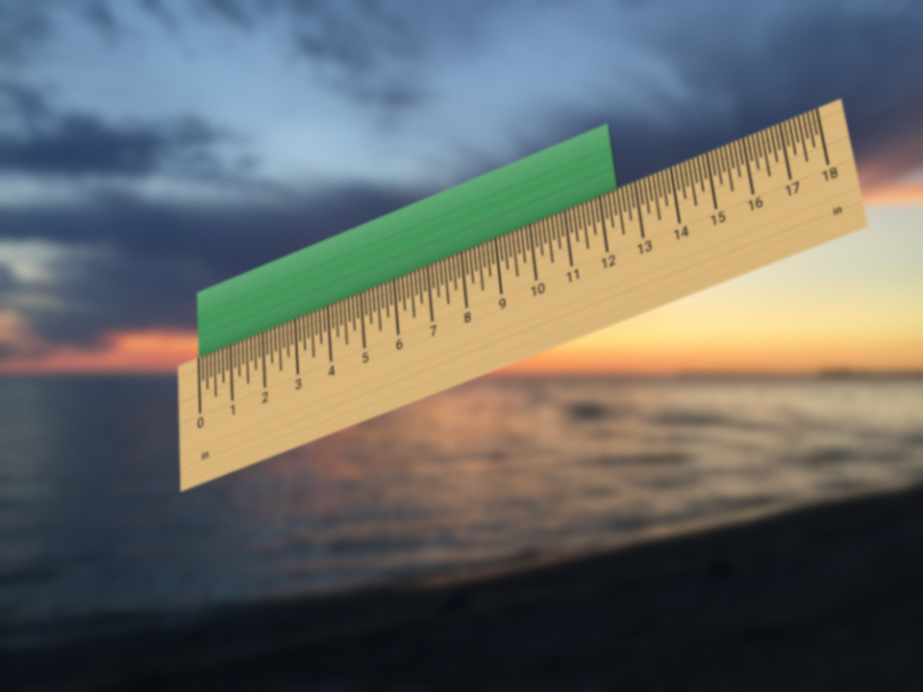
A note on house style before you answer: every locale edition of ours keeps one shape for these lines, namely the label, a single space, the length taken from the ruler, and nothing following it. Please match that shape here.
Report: 12.5 in
